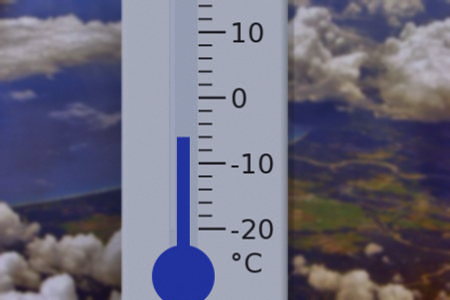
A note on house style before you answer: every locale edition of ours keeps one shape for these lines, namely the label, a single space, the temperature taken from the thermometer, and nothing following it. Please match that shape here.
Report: -6 °C
